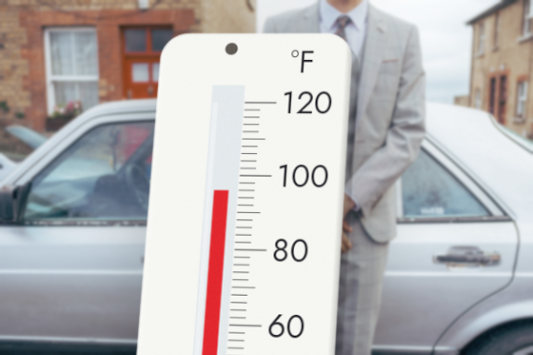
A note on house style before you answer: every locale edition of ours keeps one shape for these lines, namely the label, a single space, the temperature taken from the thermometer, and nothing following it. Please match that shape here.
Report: 96 °F
